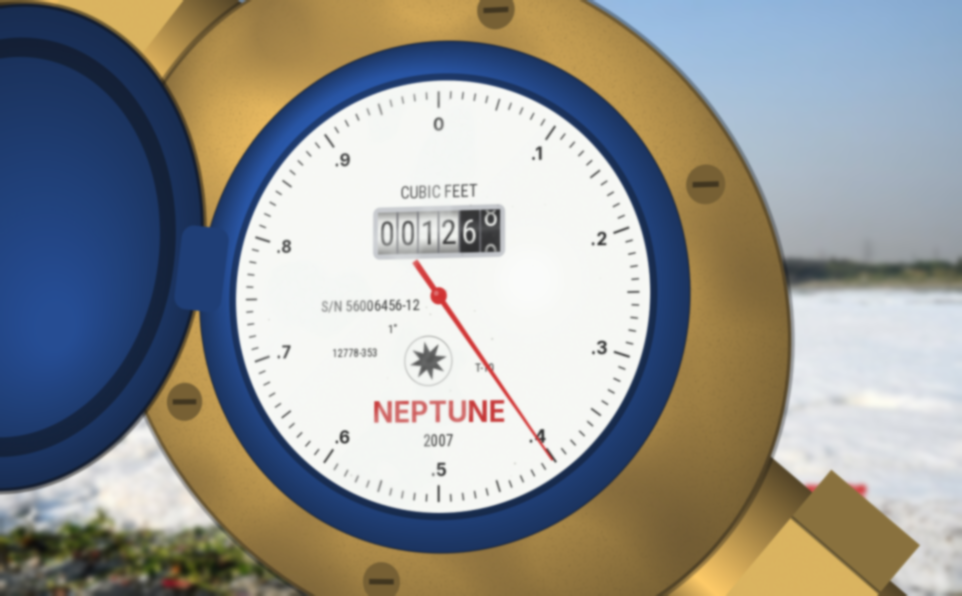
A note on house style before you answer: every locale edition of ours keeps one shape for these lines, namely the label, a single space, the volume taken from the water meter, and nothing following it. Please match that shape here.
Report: 1268.40 ft³
